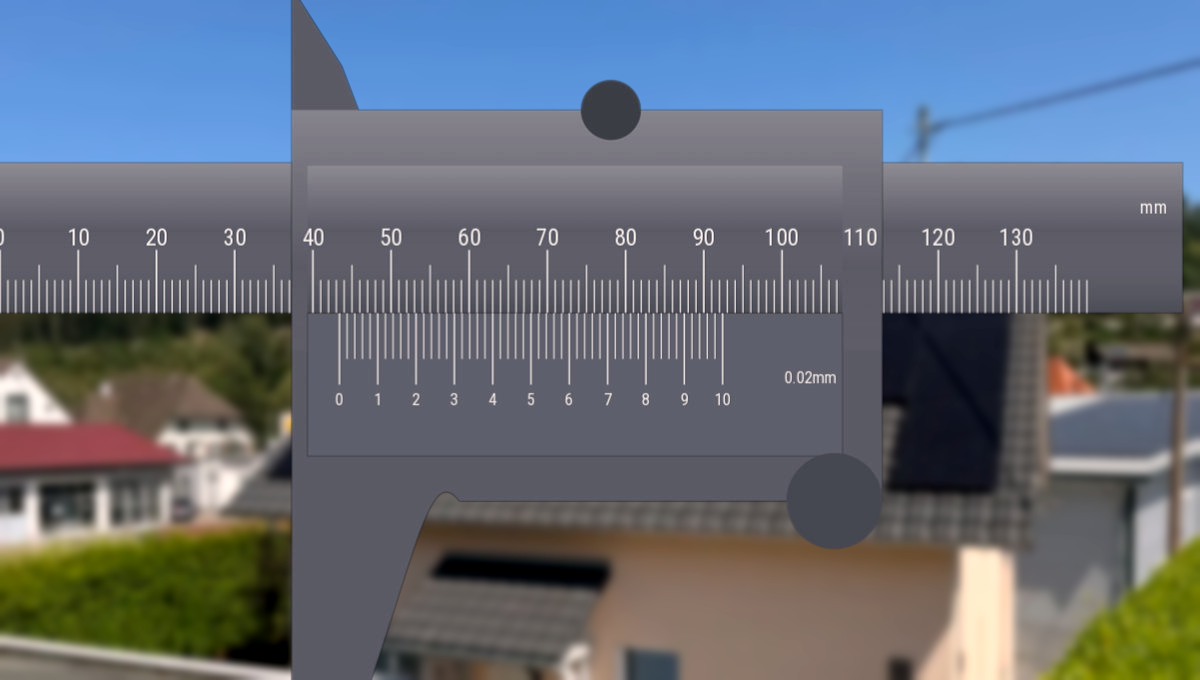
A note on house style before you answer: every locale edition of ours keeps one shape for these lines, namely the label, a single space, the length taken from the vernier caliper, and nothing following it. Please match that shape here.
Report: 43.4 mm
